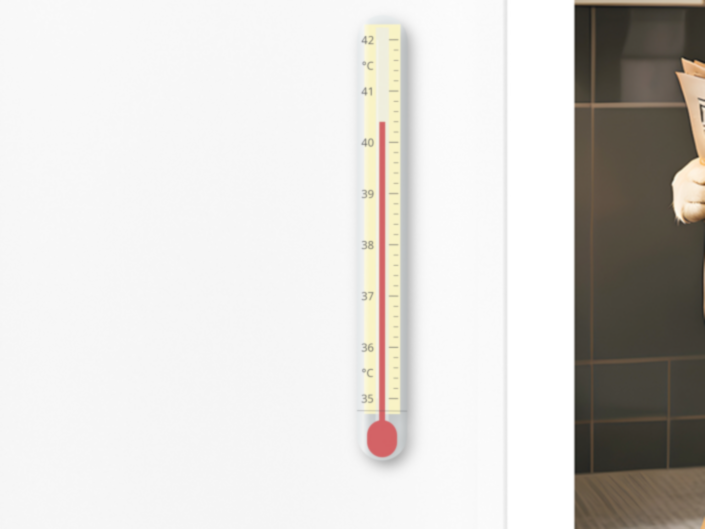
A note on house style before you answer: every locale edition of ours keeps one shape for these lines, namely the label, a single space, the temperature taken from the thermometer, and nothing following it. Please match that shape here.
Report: 40.4 °C
